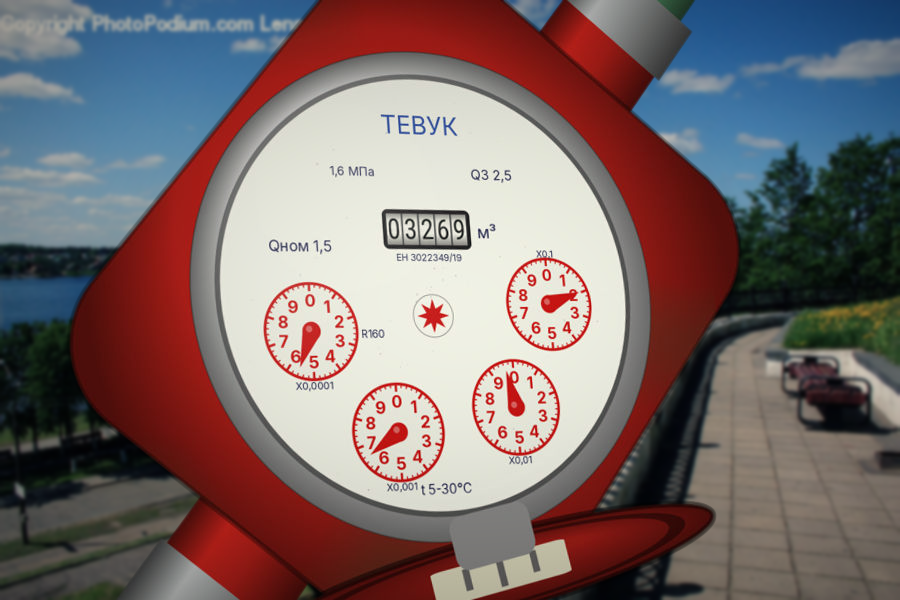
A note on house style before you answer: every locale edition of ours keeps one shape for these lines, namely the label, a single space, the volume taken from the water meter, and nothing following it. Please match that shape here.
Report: 3269.1965 m³
